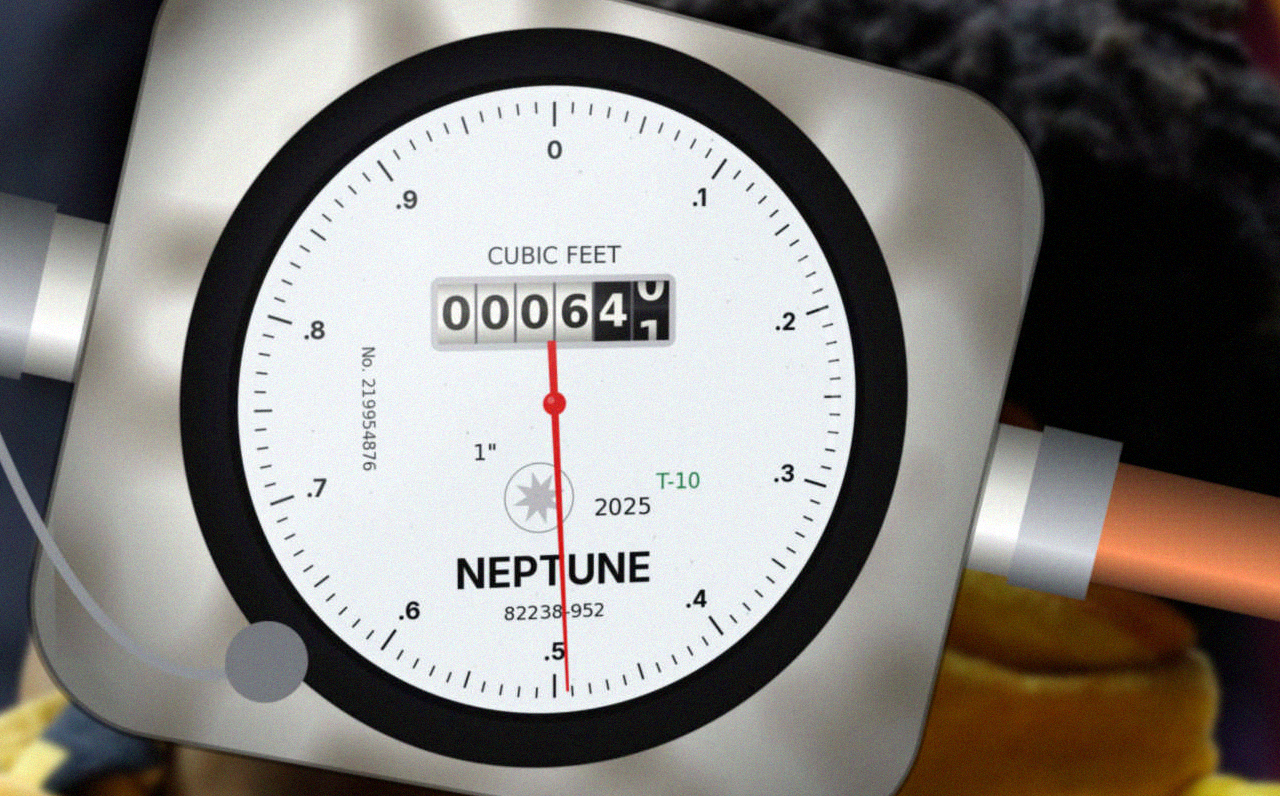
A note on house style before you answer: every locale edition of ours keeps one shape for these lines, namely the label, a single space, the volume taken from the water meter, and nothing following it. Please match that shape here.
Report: 640.49 ft³
